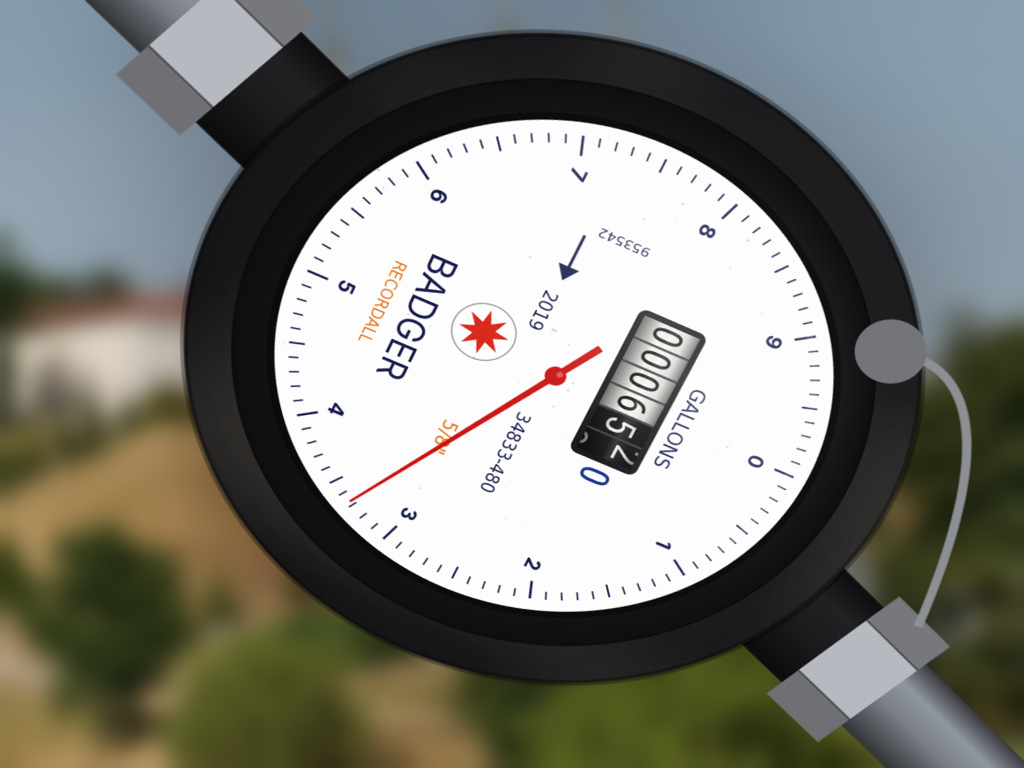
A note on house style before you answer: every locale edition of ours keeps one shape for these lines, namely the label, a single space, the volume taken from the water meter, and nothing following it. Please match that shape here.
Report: 6523.3 gal
